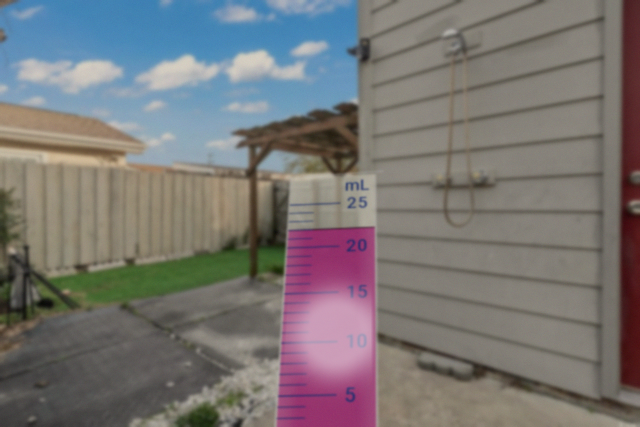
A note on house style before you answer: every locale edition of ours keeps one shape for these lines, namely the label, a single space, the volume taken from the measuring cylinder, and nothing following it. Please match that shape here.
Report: 22 mL
